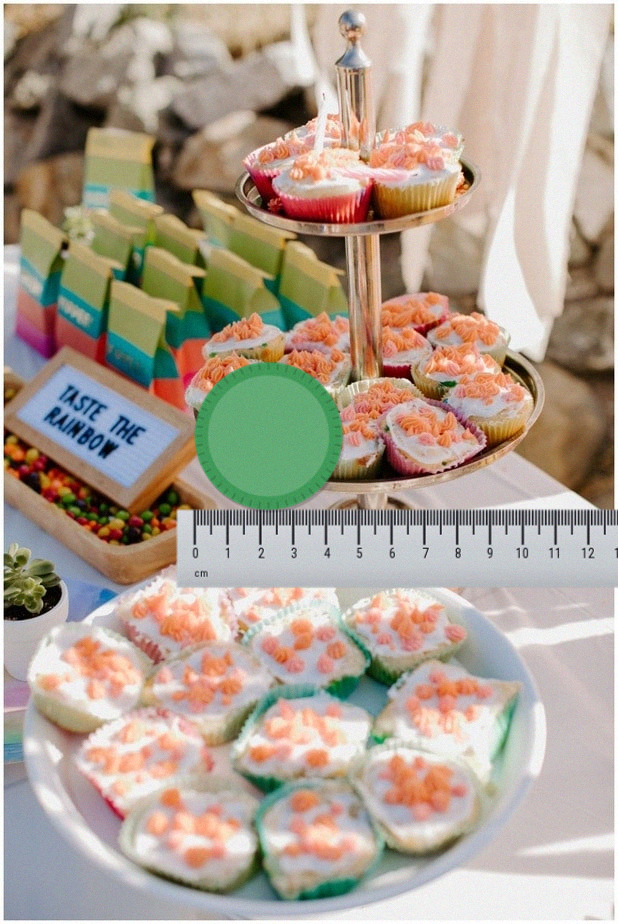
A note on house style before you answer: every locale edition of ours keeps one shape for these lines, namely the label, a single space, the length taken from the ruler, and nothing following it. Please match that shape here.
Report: 4.5 cm
